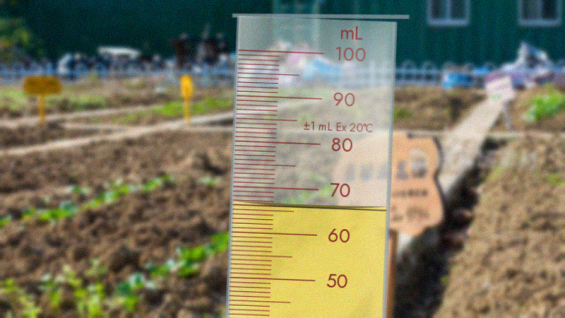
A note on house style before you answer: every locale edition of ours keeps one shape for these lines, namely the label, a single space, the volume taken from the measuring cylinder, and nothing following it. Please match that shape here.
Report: 66 mL
